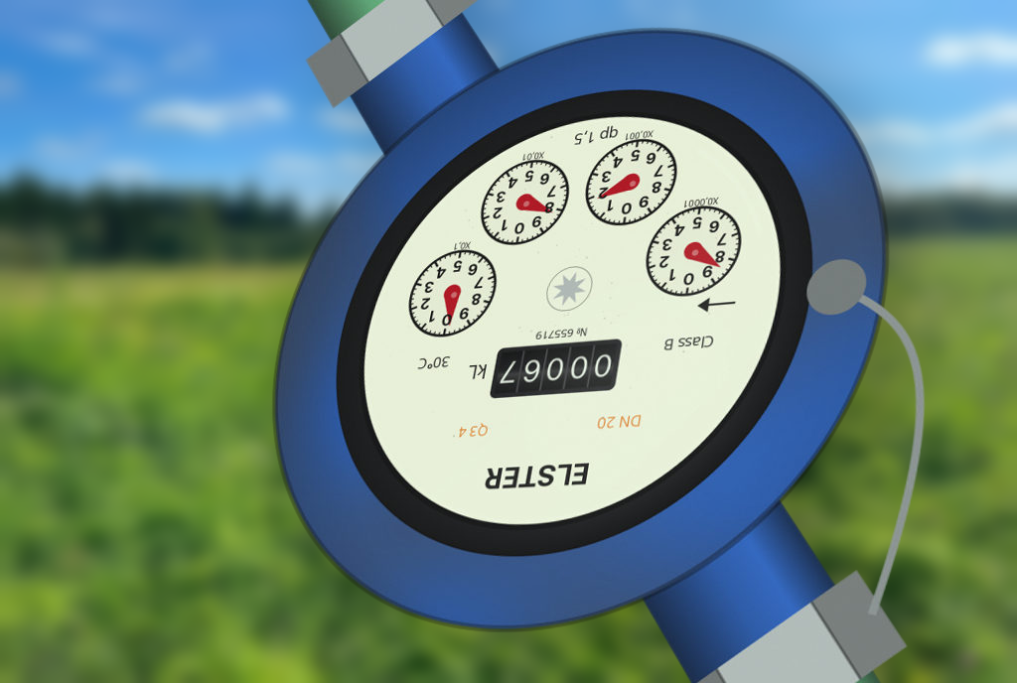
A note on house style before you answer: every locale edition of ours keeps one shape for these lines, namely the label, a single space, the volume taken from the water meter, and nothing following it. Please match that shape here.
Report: 66.9818 kL
